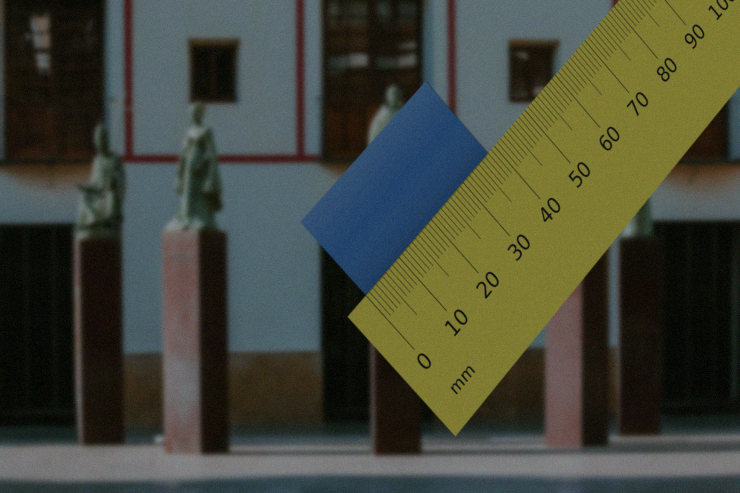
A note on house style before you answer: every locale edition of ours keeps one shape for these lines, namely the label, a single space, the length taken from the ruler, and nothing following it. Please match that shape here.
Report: 38 mm
